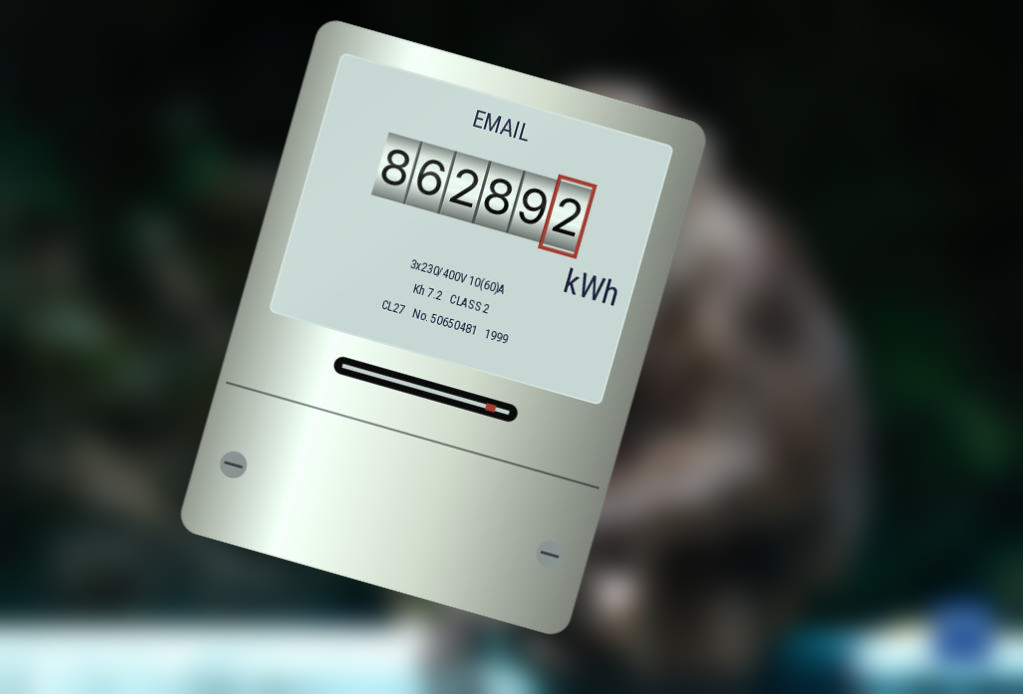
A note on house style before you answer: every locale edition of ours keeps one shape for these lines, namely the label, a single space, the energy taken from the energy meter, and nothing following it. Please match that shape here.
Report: 86289.2 kWh
